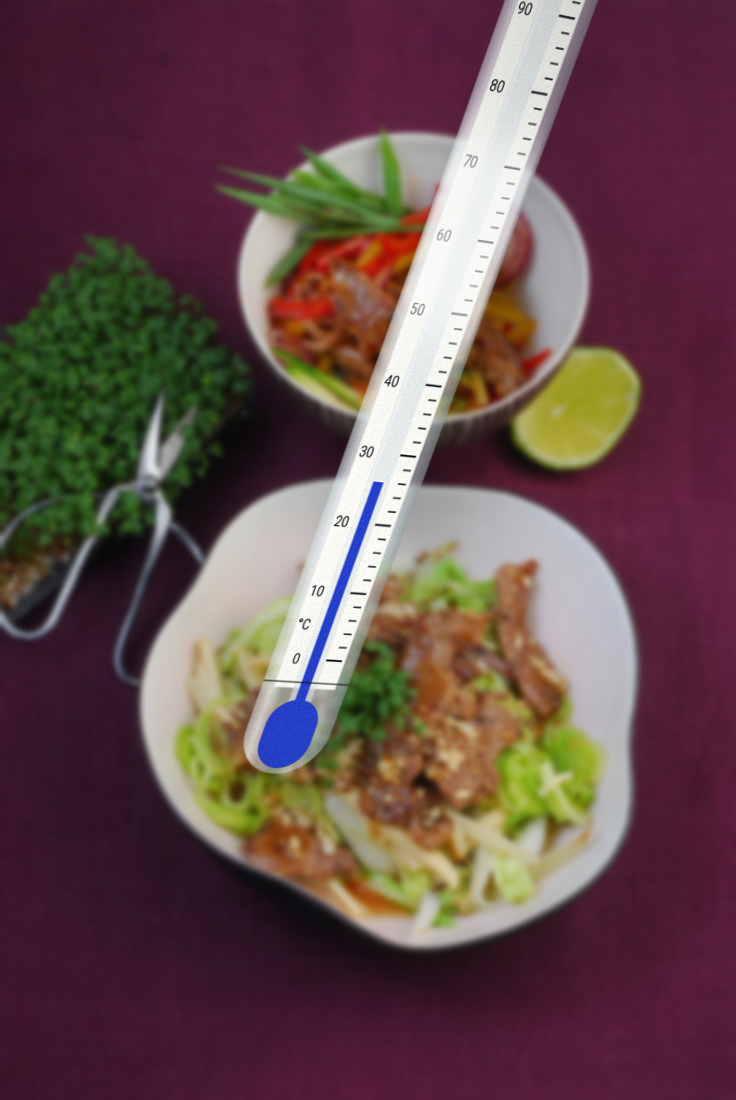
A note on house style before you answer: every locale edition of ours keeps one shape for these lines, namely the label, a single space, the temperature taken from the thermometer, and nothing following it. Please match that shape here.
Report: 26 °C
